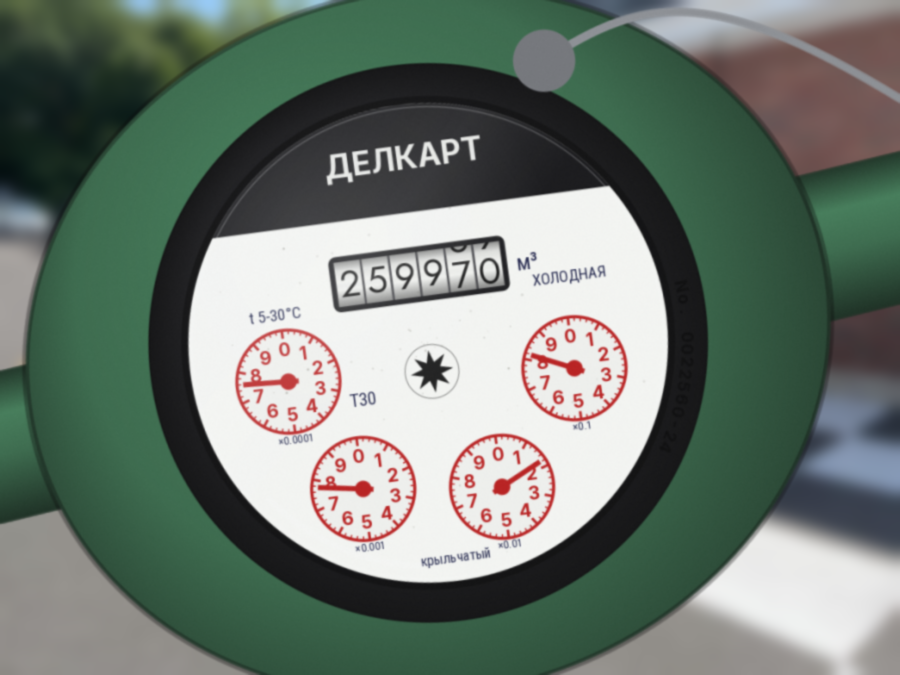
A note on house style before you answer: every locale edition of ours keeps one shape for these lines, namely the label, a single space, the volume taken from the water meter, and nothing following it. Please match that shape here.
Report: 259969.8177 m³
